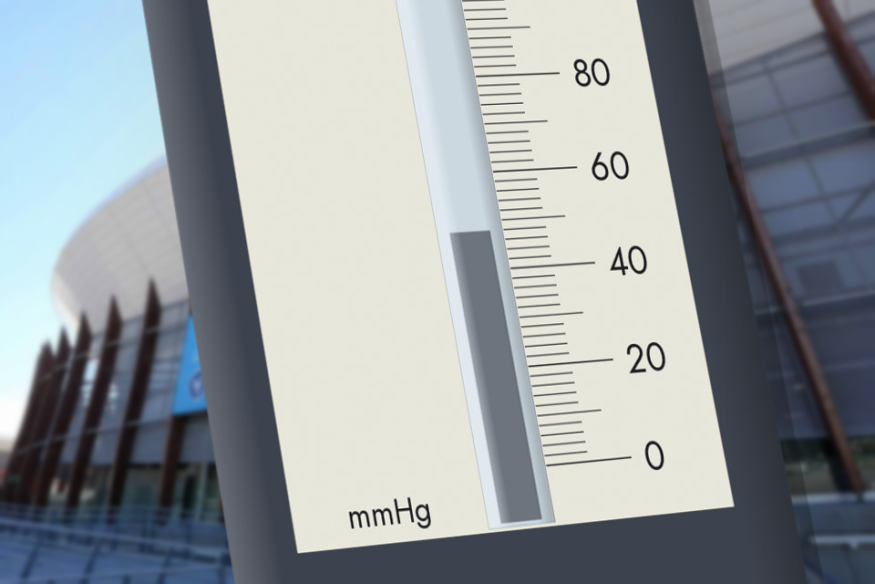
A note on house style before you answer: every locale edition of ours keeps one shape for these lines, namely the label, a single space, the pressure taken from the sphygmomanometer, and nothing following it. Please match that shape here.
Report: 48 mmHg
